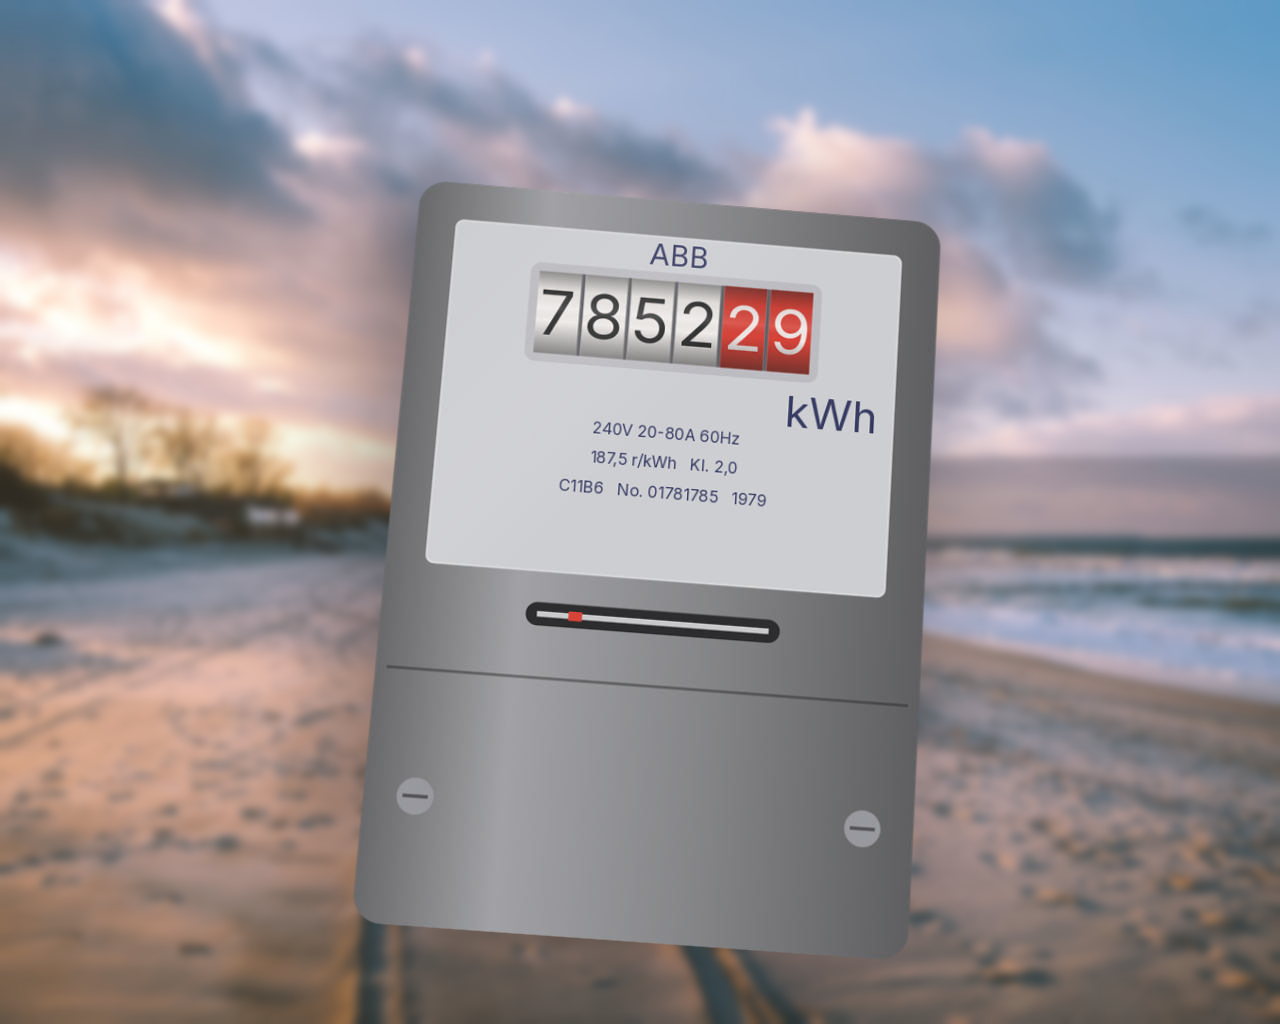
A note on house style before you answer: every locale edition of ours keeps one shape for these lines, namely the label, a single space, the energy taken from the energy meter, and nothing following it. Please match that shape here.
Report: 7852.29 kWh
